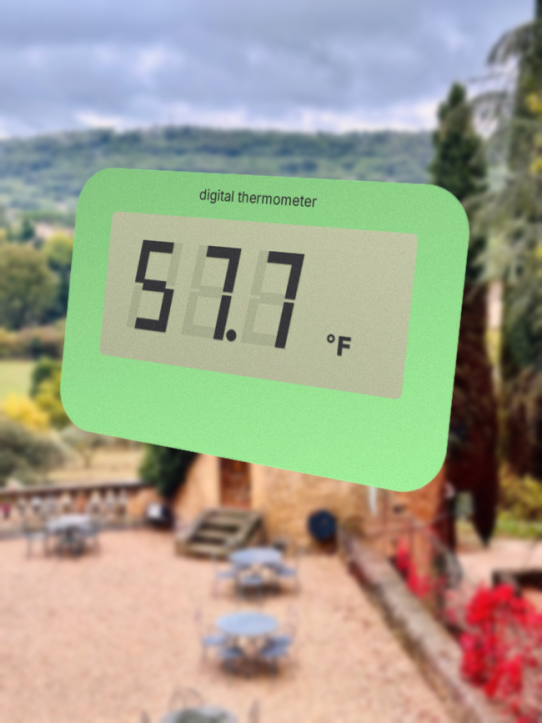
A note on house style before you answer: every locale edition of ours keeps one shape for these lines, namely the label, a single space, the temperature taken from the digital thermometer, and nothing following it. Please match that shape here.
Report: 57.7 °F
